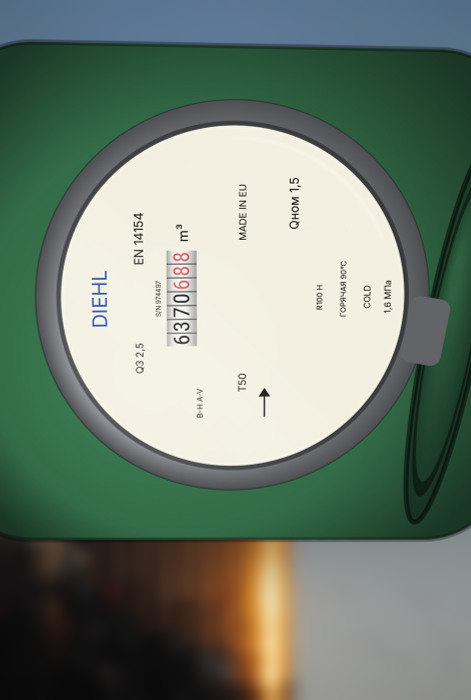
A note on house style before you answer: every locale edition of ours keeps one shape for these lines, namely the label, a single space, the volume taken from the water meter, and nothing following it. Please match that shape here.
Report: 6370.688 m³
